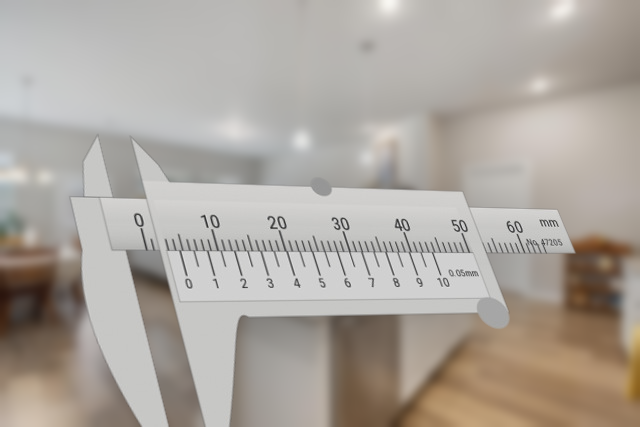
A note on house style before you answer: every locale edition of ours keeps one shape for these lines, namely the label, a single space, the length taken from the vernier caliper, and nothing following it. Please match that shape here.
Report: 4.6 mm
